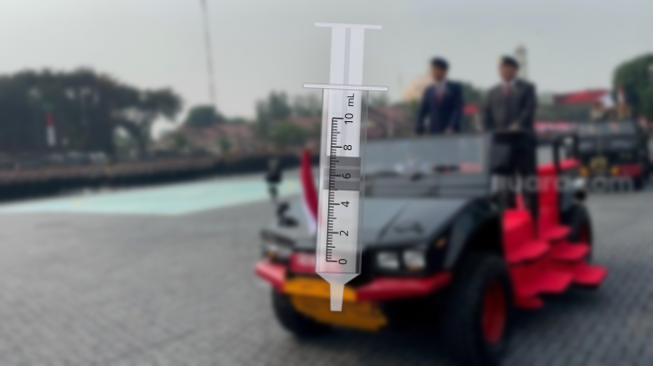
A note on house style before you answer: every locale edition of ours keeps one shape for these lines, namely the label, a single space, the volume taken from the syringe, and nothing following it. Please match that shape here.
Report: 5 mL
